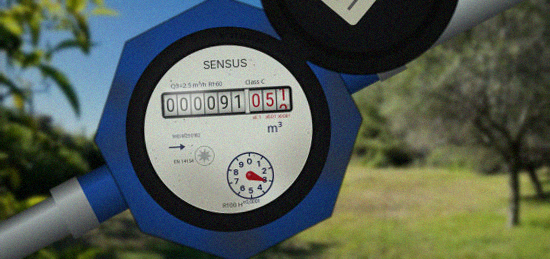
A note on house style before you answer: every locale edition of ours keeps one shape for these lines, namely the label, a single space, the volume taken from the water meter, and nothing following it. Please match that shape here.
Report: 91.0513 m³
